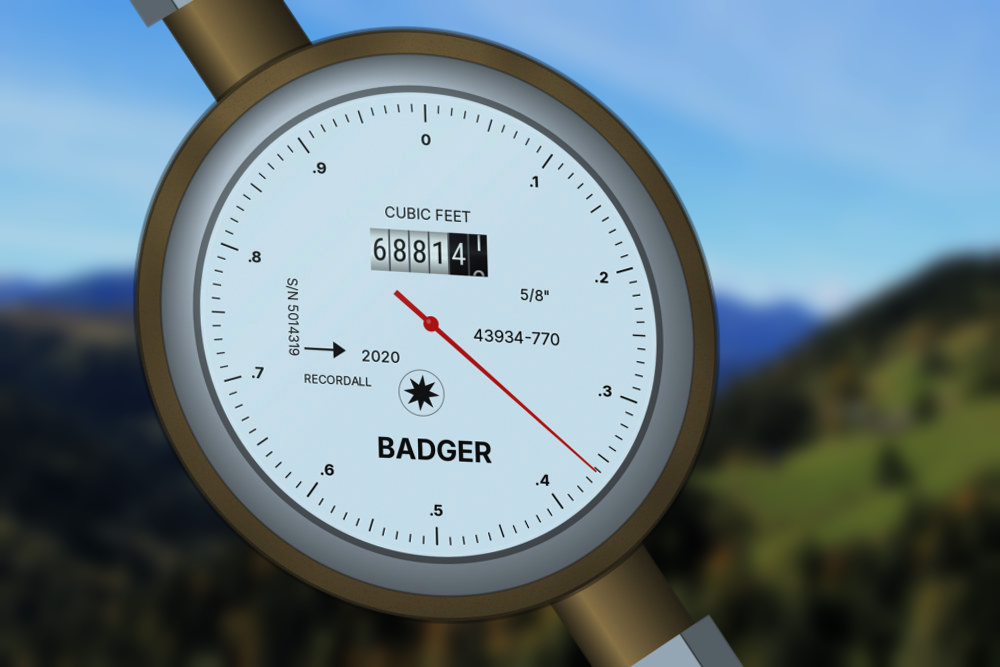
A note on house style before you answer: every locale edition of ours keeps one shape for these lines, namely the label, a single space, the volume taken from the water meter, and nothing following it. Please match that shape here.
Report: 688141.36 ft³
